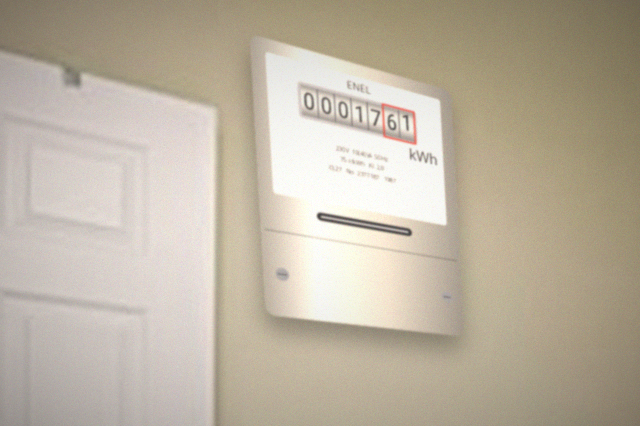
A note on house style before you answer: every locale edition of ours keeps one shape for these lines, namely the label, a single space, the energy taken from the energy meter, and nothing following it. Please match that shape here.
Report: 17.61 kWh
